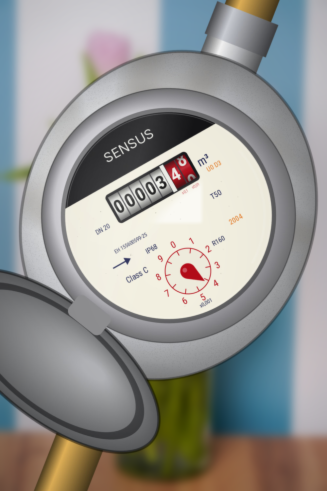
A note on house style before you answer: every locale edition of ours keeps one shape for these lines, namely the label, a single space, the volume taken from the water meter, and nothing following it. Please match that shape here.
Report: 3.484 m³
